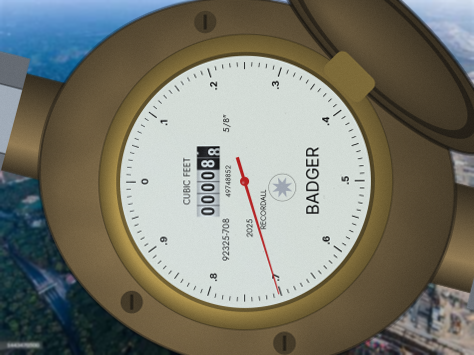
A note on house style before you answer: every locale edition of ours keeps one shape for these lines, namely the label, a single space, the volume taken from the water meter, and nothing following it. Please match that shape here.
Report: 87.70 ft³
